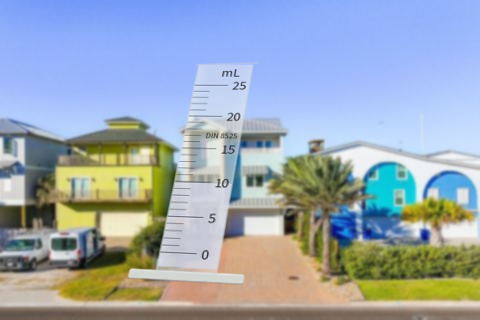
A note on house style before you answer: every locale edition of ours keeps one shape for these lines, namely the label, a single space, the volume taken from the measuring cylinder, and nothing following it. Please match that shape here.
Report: 10 mL
